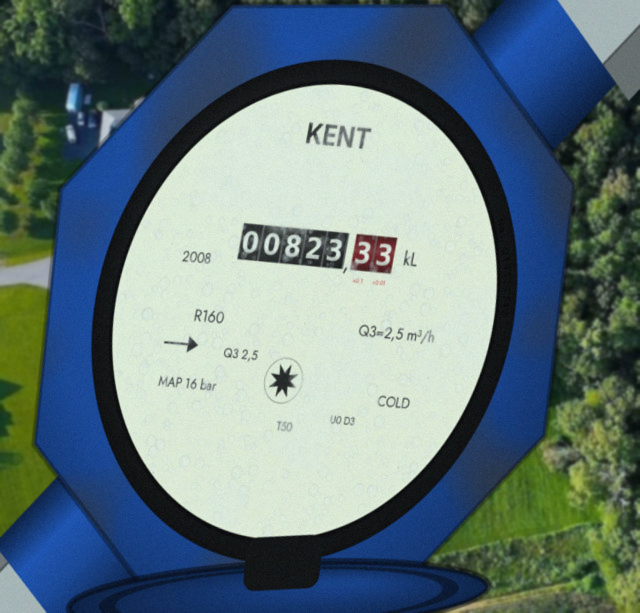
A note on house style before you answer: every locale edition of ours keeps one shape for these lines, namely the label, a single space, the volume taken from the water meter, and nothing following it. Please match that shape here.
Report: 823.33 kL
